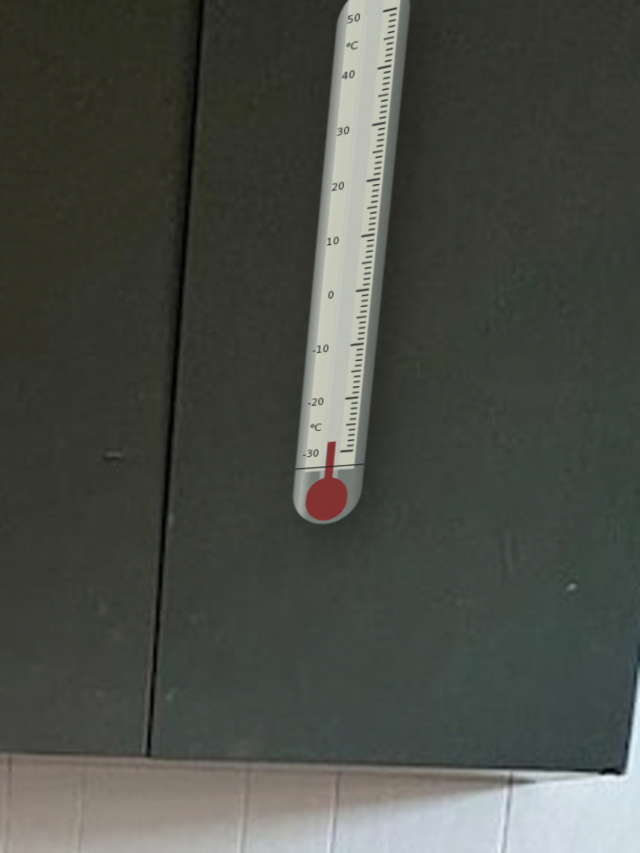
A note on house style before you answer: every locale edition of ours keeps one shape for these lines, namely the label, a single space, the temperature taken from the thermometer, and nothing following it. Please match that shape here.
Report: -28 °C
